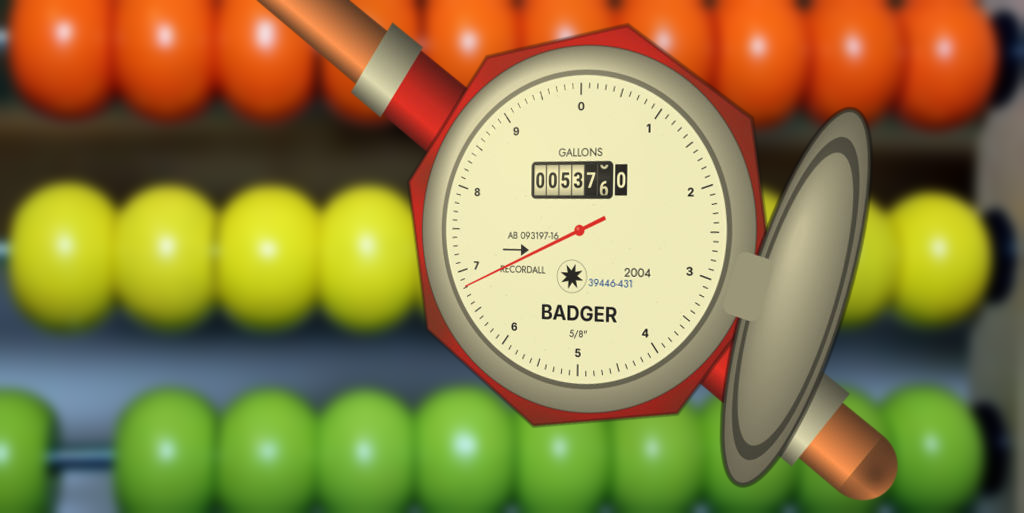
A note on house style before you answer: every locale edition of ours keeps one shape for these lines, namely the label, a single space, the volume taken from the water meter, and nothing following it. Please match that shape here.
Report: 53756.8 gal
